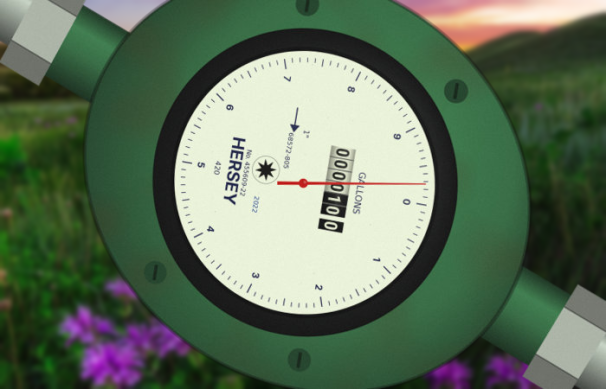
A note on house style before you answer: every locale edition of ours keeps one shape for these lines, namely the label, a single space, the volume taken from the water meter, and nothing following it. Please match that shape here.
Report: 99.7 gal
